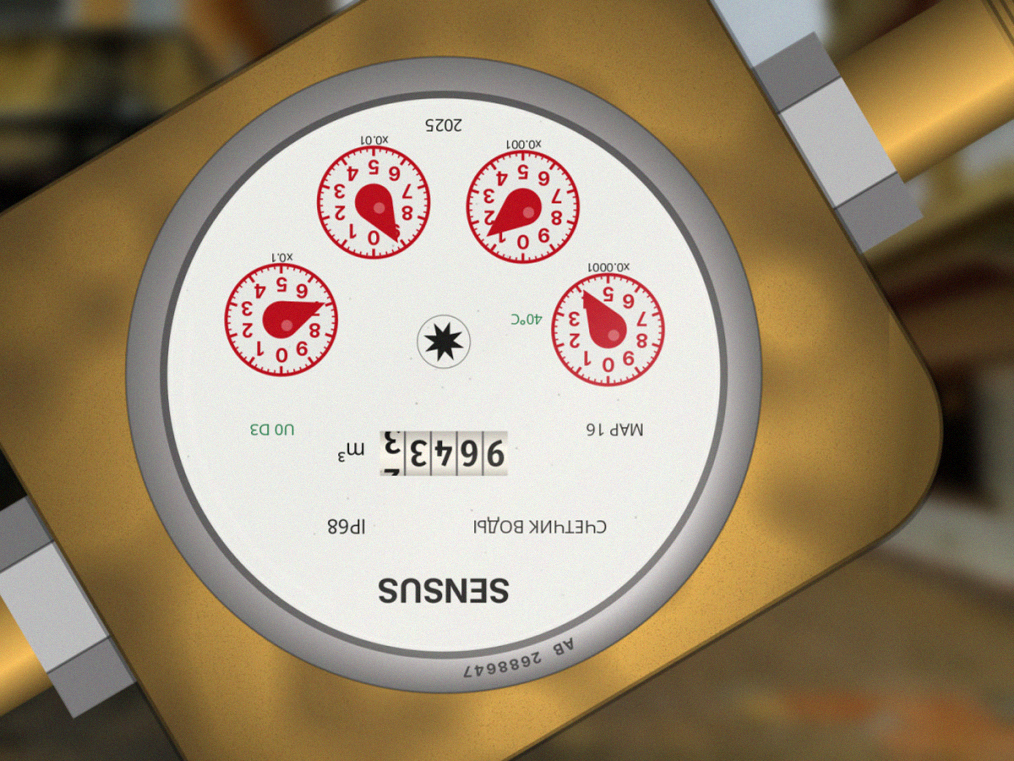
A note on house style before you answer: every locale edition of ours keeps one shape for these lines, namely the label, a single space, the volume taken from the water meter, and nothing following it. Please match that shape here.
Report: 96432.6914 m³
